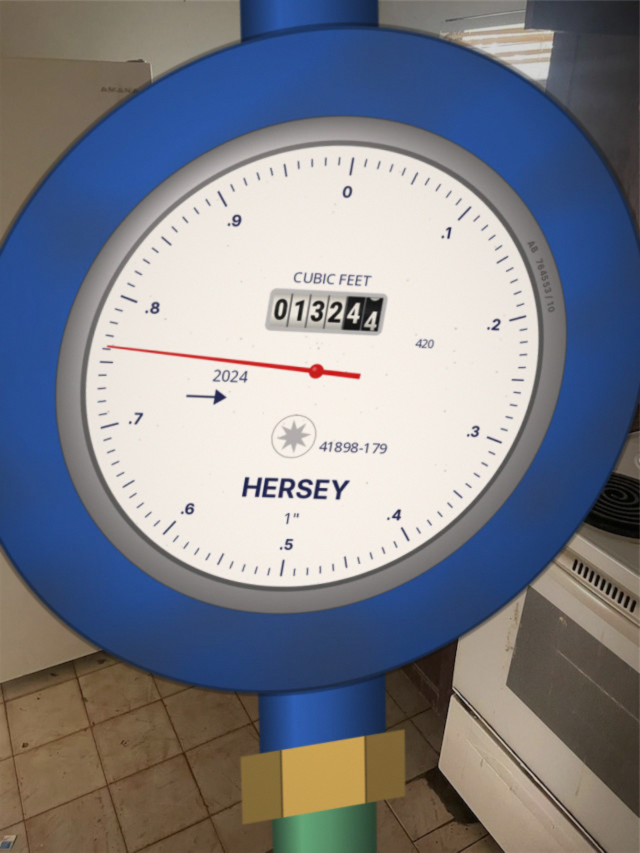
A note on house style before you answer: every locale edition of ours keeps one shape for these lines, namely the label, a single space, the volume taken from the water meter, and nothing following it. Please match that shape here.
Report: 13243.76 ft³
